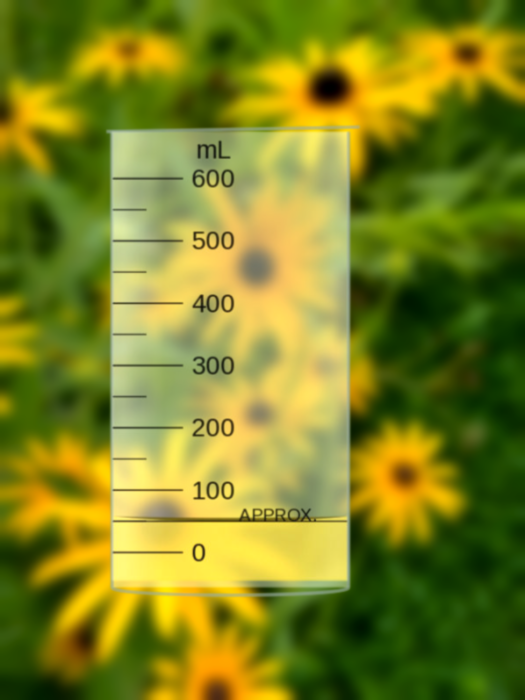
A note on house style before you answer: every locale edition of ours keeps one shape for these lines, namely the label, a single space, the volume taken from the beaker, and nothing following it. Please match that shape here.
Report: 50 mL
